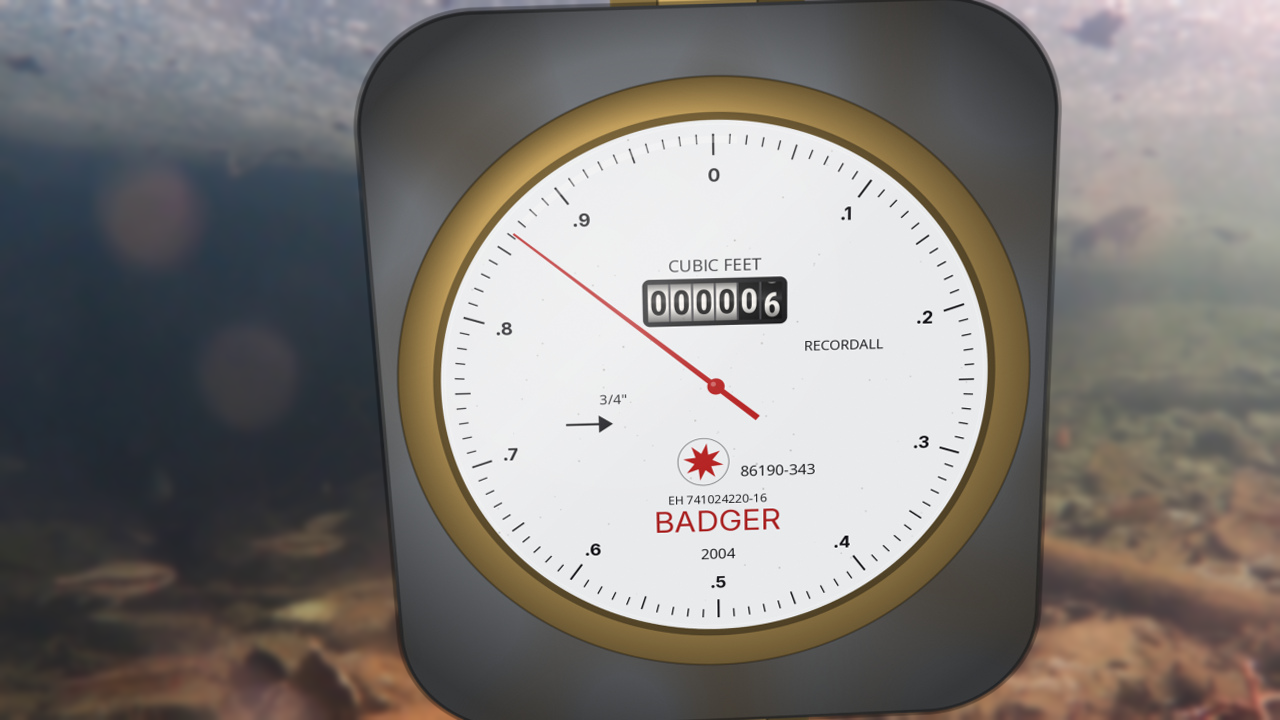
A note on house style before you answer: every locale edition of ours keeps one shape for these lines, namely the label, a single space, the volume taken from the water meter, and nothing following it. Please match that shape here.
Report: 5.86 ft³
